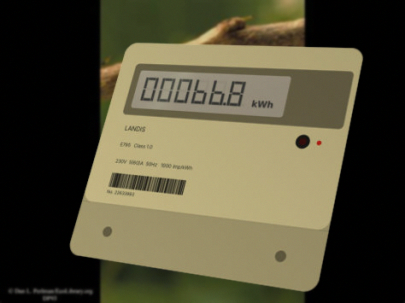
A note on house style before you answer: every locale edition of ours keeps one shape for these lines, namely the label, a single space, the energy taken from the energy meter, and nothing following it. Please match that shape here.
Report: 66.8 kWh
